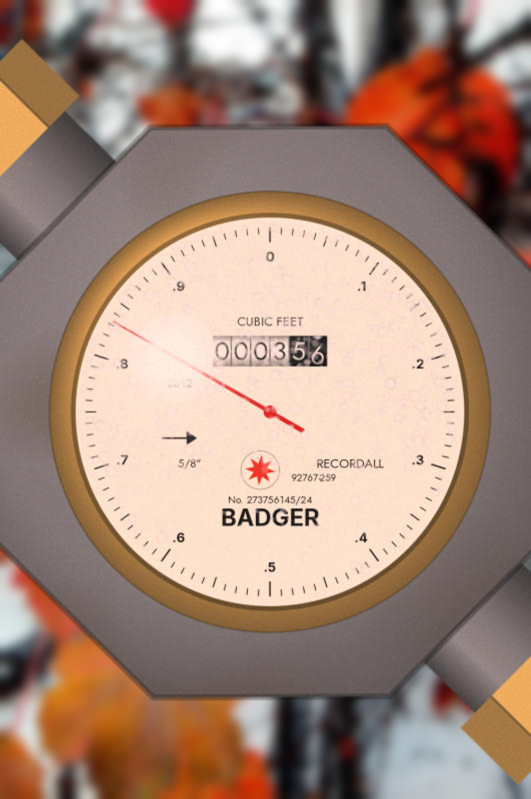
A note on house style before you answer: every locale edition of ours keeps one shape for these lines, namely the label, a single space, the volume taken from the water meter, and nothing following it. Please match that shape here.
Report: 355.83 ft³
